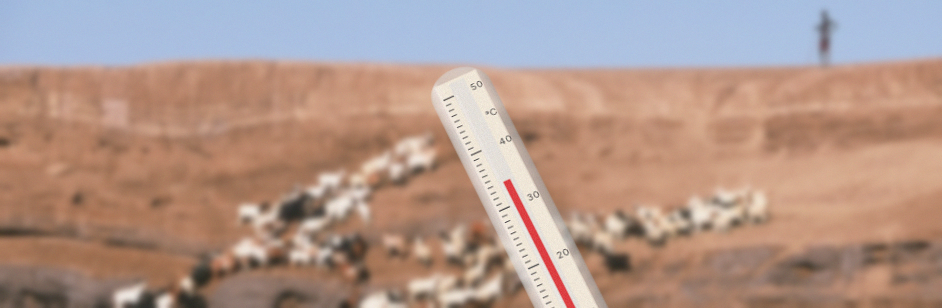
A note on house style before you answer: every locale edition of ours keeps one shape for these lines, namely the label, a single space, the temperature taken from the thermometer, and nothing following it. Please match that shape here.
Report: 34 °C
